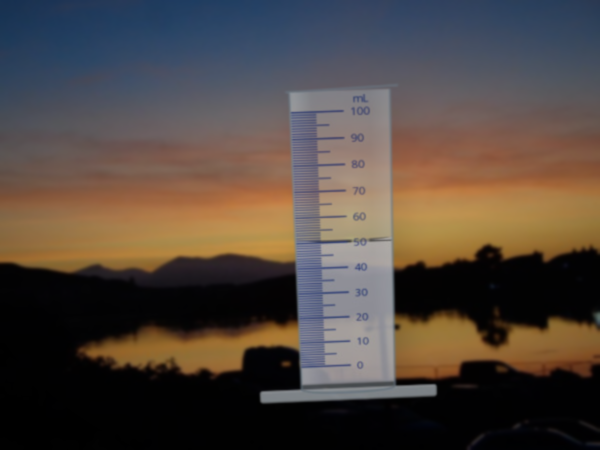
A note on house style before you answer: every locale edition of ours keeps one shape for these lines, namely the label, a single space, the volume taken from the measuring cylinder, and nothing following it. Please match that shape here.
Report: 50 mL
